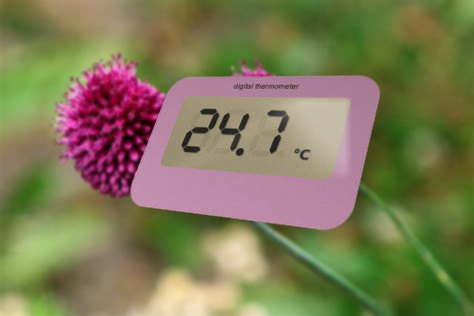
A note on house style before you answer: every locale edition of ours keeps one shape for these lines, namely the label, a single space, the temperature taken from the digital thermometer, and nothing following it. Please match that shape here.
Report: 24.7 °C
